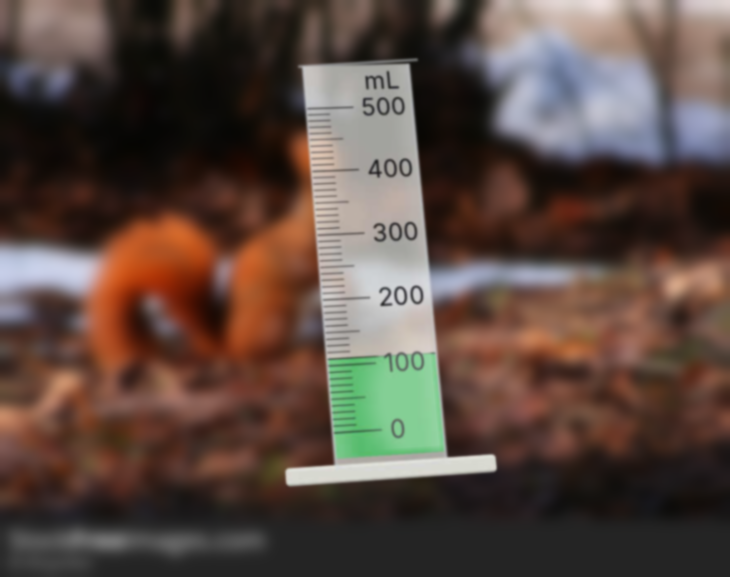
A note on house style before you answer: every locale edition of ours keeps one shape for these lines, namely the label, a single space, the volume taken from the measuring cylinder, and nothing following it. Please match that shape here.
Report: 110 mL
